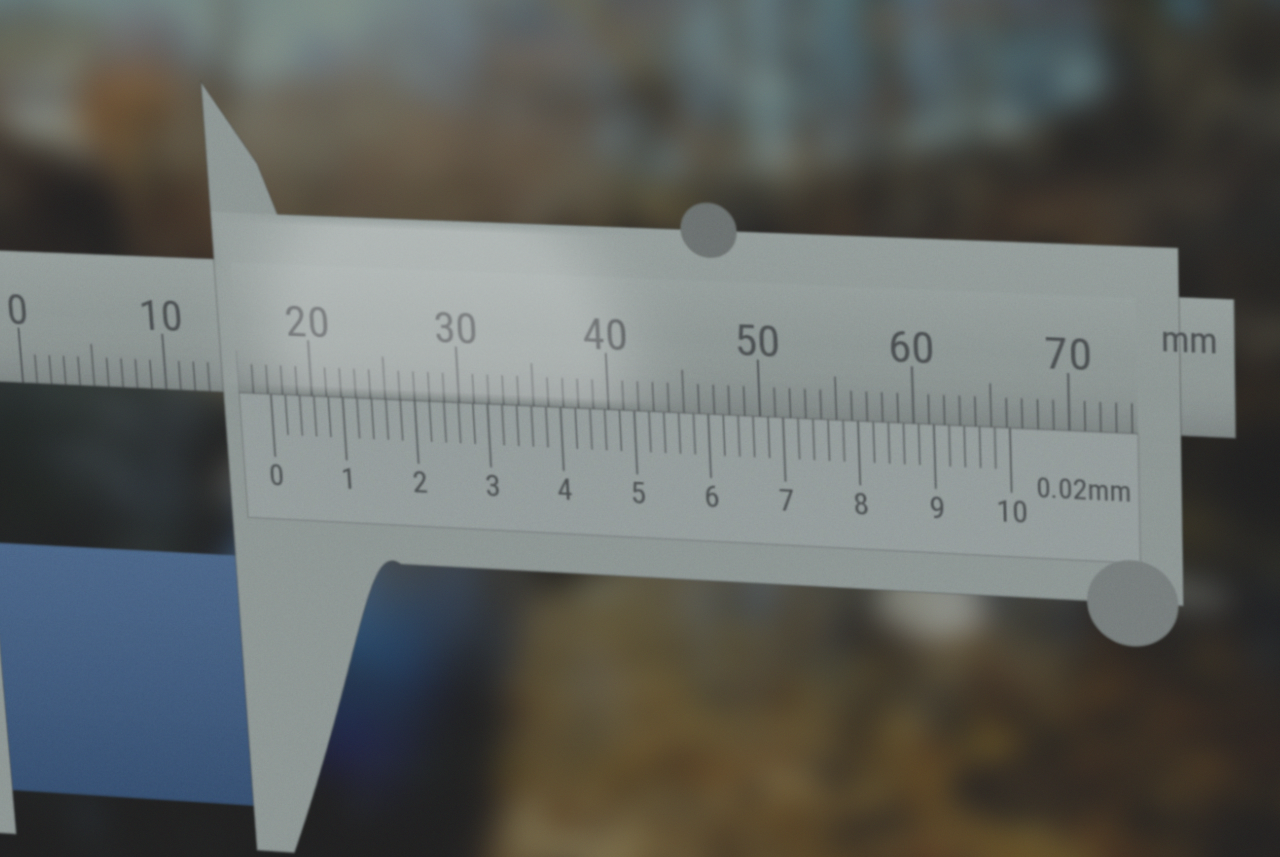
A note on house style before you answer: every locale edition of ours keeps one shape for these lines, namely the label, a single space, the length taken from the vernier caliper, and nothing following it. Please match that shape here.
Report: 17.2 mm
